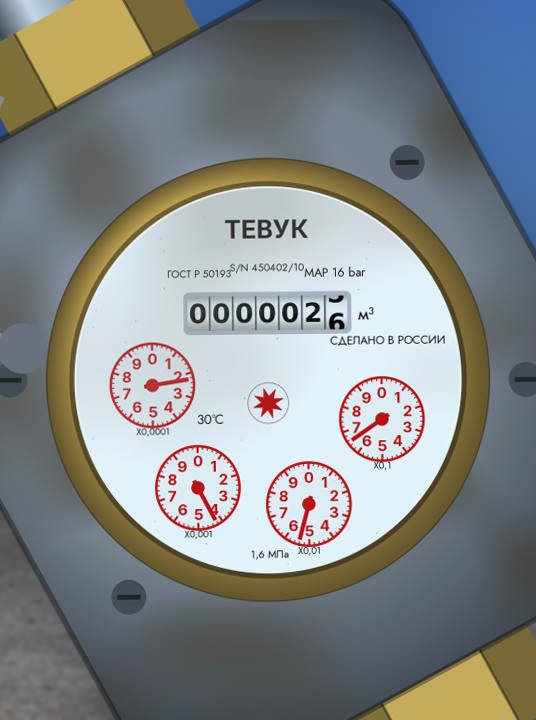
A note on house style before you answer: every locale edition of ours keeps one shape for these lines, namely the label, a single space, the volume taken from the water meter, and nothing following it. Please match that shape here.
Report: 25.6542 m³
